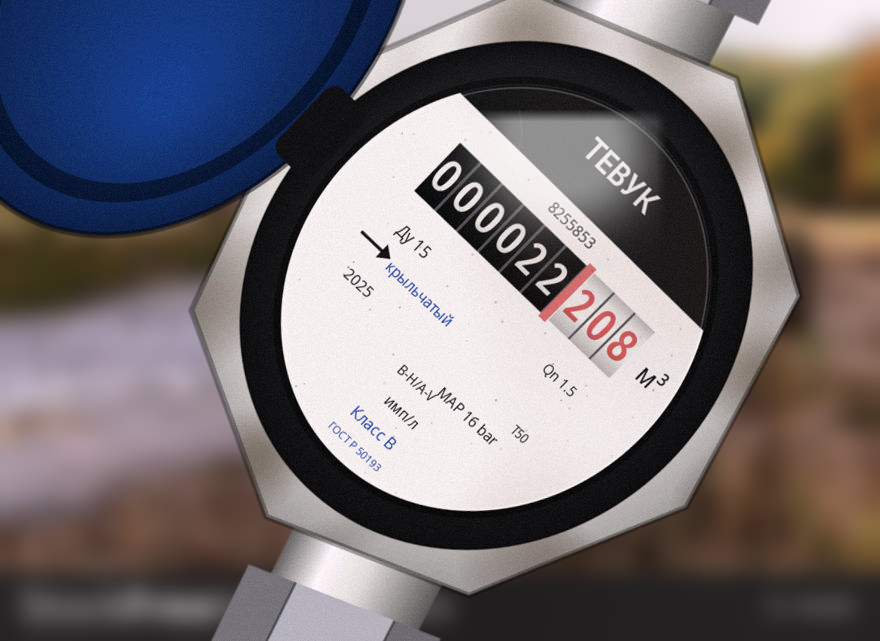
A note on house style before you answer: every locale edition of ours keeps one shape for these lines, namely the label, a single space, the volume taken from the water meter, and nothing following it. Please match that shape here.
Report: 22.208 m³
